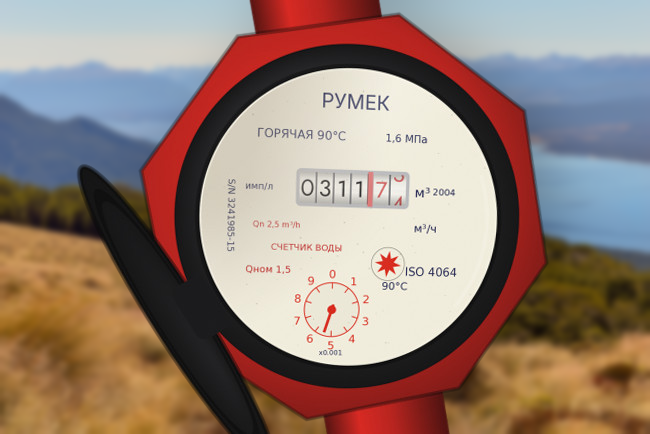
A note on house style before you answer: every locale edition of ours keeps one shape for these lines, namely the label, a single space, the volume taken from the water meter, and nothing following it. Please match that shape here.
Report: 311.735 m³
